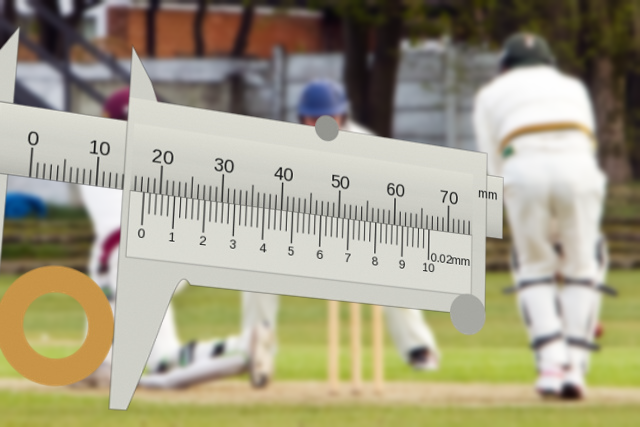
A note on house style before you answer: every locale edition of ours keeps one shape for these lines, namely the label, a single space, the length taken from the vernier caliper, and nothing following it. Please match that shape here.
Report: 17.4 mm
